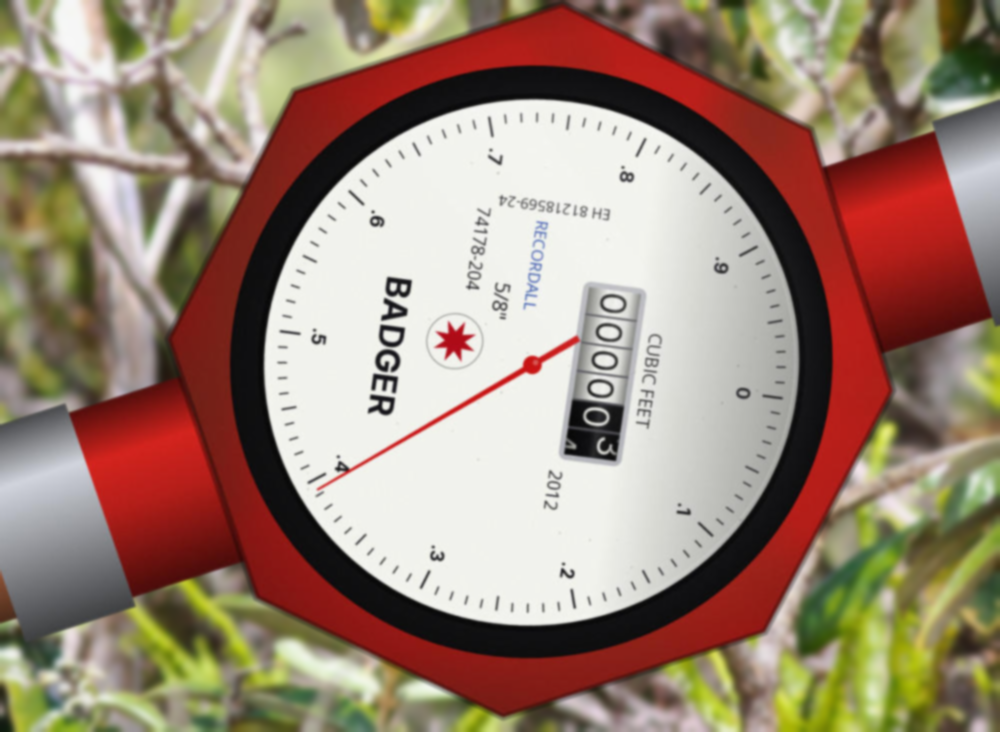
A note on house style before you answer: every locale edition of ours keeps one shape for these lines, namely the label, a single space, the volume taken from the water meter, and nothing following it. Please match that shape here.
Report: 3.39 ft³
